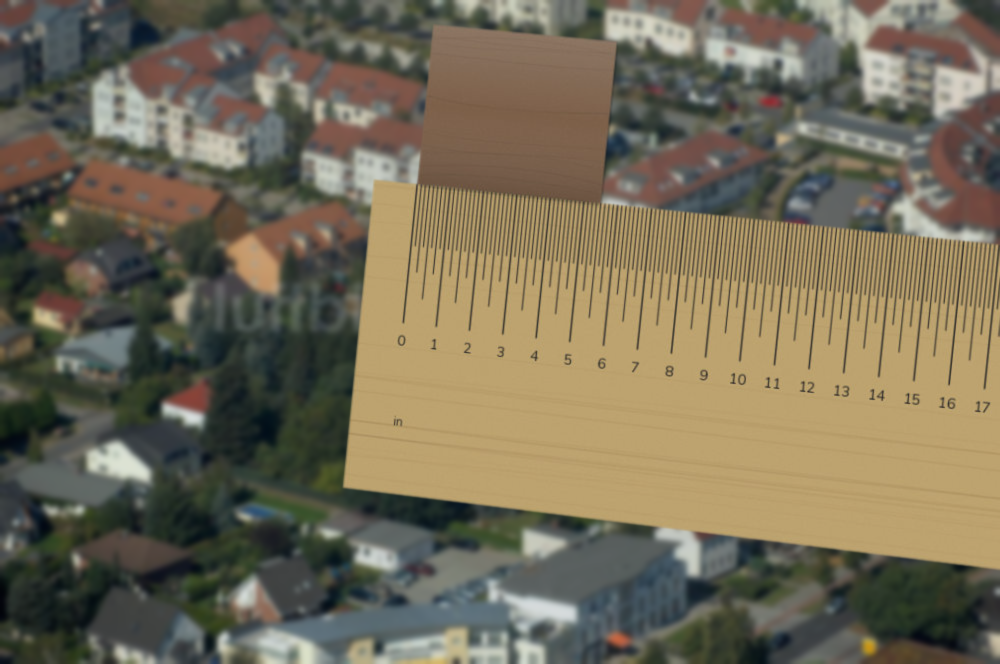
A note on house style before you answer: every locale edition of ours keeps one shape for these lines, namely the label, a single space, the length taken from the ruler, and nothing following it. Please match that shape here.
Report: 5.5 in
